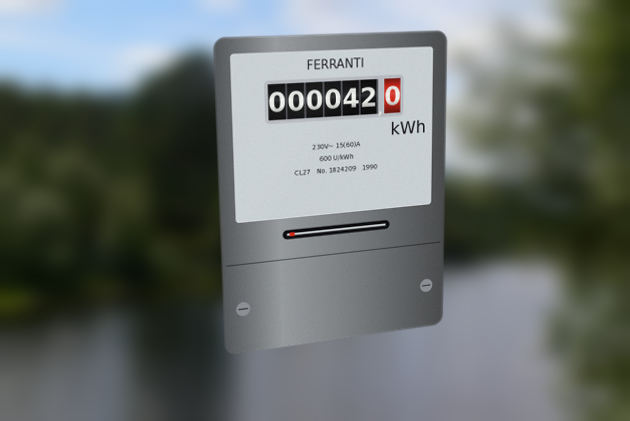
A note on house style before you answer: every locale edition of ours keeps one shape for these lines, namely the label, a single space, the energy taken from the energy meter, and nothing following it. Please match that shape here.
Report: 42.0 kWh
